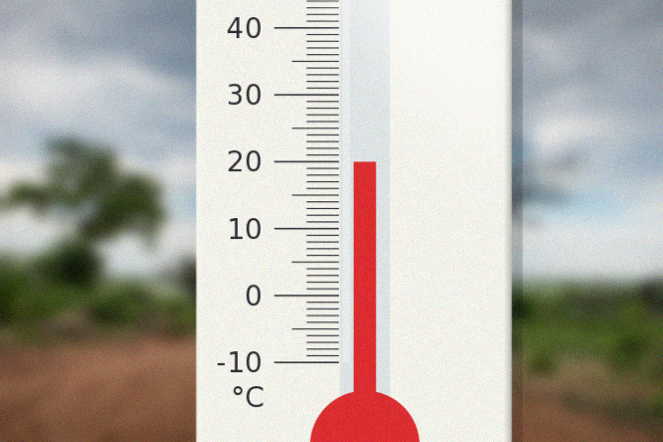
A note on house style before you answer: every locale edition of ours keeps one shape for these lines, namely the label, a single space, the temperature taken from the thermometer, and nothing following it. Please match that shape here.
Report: 20 °C
